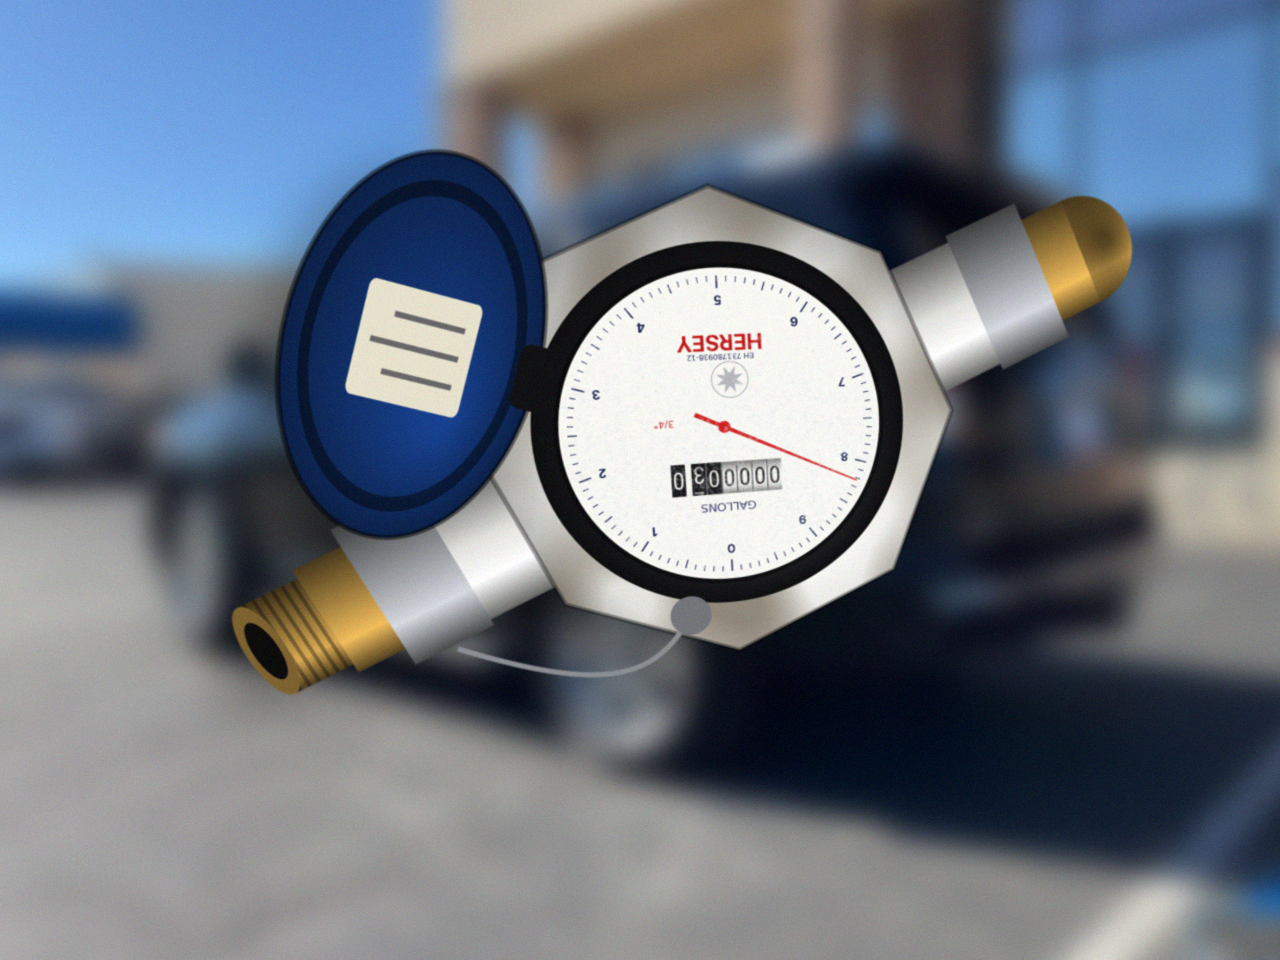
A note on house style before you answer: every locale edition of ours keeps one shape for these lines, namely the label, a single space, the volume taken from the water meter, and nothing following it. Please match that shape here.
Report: 28.2 gal
